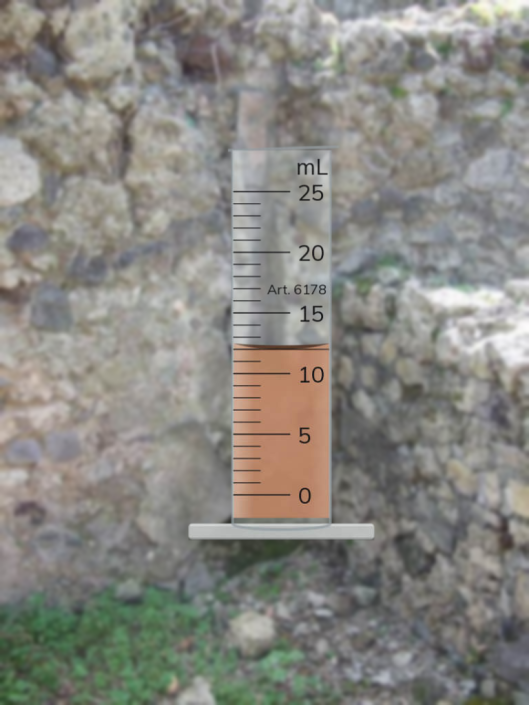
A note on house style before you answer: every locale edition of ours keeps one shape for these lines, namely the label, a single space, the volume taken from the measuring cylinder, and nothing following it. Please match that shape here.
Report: 12 mL
